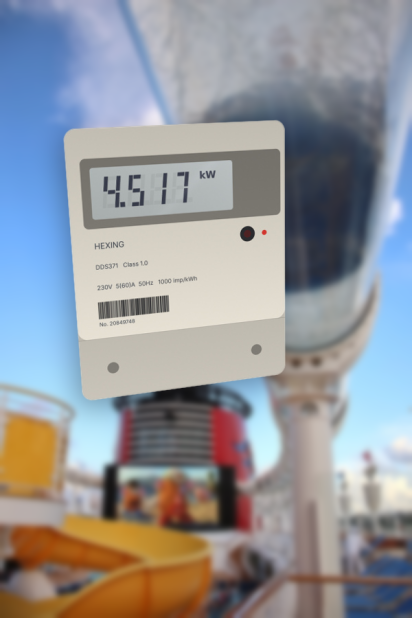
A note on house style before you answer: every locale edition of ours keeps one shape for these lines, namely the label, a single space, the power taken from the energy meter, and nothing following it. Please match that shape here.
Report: 4.517 kW
